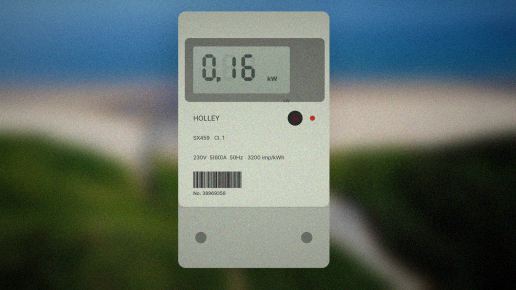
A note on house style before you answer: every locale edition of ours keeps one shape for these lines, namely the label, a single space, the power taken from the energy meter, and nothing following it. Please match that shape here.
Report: 0.16 kW
